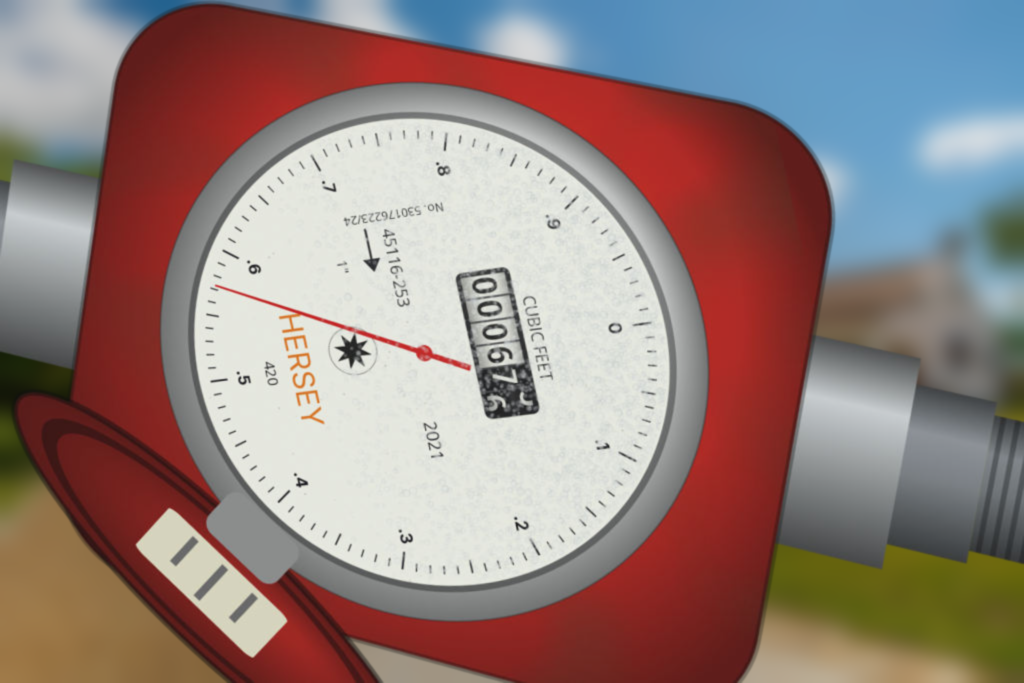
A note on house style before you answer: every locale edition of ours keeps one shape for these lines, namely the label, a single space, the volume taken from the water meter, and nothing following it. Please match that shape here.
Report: 675.57 ft³
